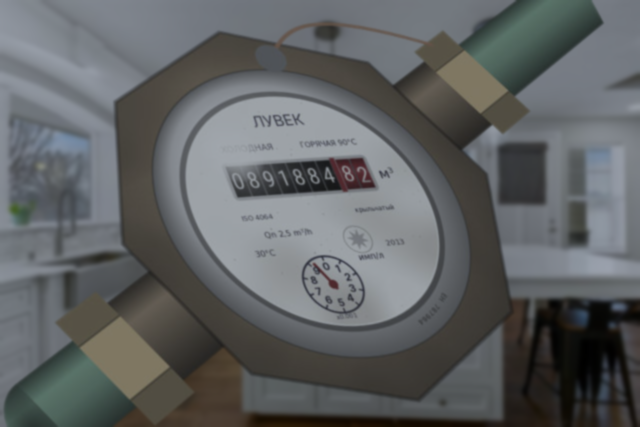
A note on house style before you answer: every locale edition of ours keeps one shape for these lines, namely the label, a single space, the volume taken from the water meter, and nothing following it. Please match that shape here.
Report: 891884.819 m³
